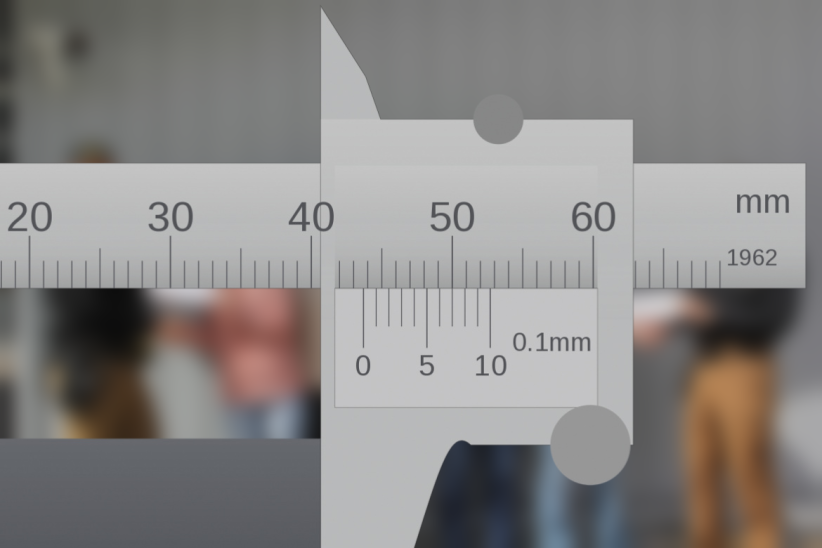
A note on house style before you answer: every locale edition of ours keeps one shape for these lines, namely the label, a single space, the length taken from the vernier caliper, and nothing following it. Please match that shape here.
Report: 43.7 mm
